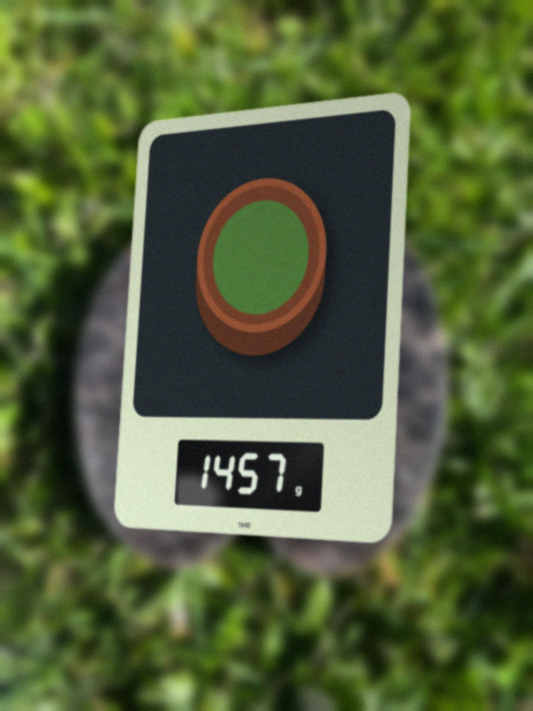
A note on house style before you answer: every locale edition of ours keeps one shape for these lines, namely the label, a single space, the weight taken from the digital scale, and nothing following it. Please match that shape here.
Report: 1457 g
